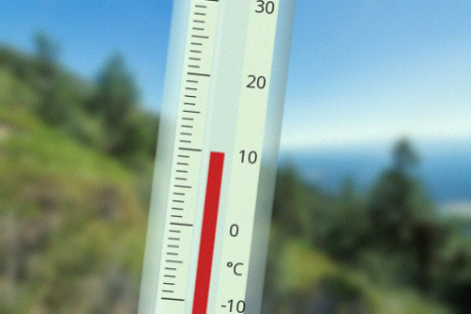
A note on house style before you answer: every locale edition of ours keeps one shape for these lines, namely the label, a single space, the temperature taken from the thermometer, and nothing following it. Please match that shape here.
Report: 10 °C
